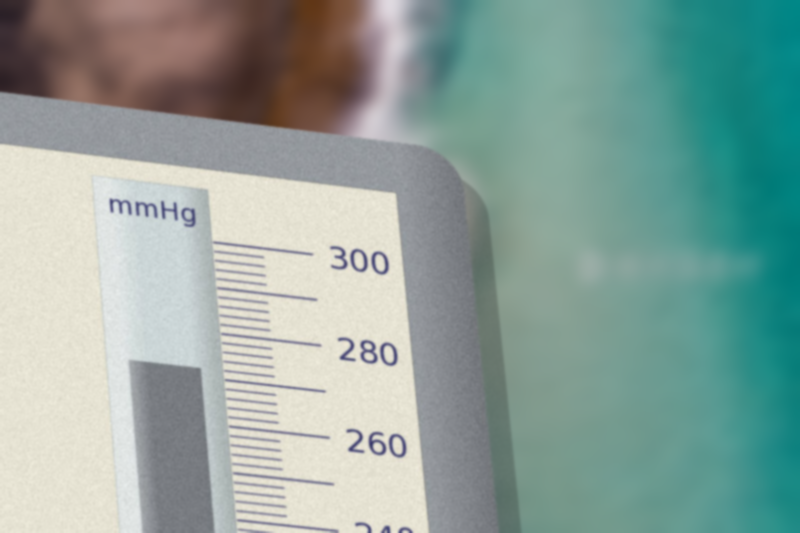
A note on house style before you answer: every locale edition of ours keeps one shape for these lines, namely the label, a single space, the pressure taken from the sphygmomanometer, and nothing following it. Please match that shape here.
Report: 272 mmHg
